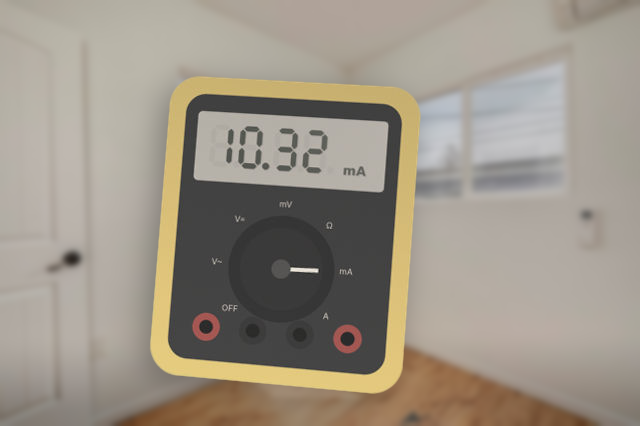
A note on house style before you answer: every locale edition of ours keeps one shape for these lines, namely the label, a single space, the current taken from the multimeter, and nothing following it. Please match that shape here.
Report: 10.32 mA
